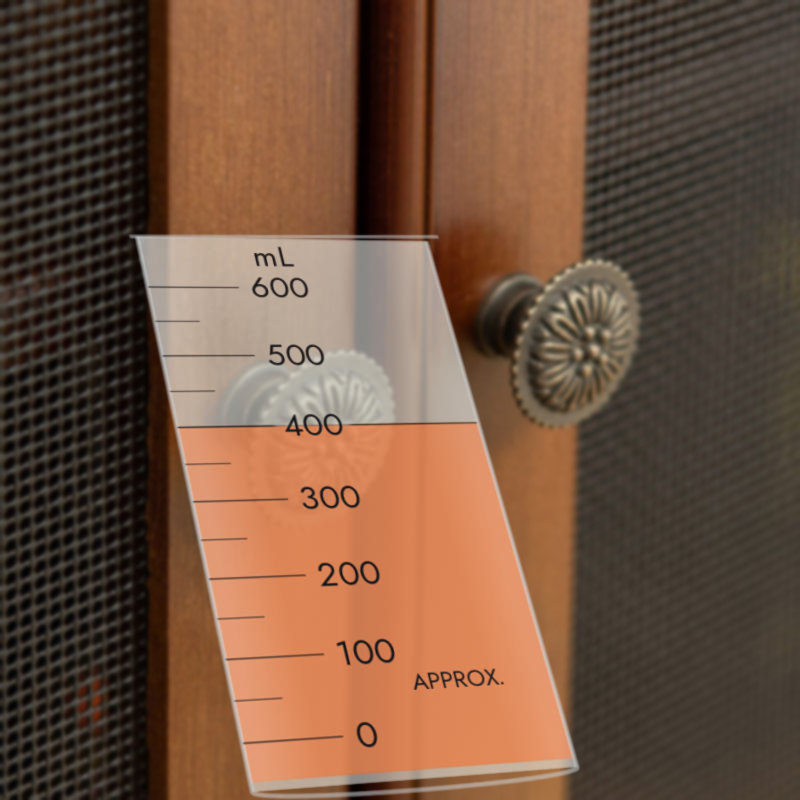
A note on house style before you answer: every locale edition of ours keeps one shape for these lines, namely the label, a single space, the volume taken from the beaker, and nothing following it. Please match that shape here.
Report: 400 mL
